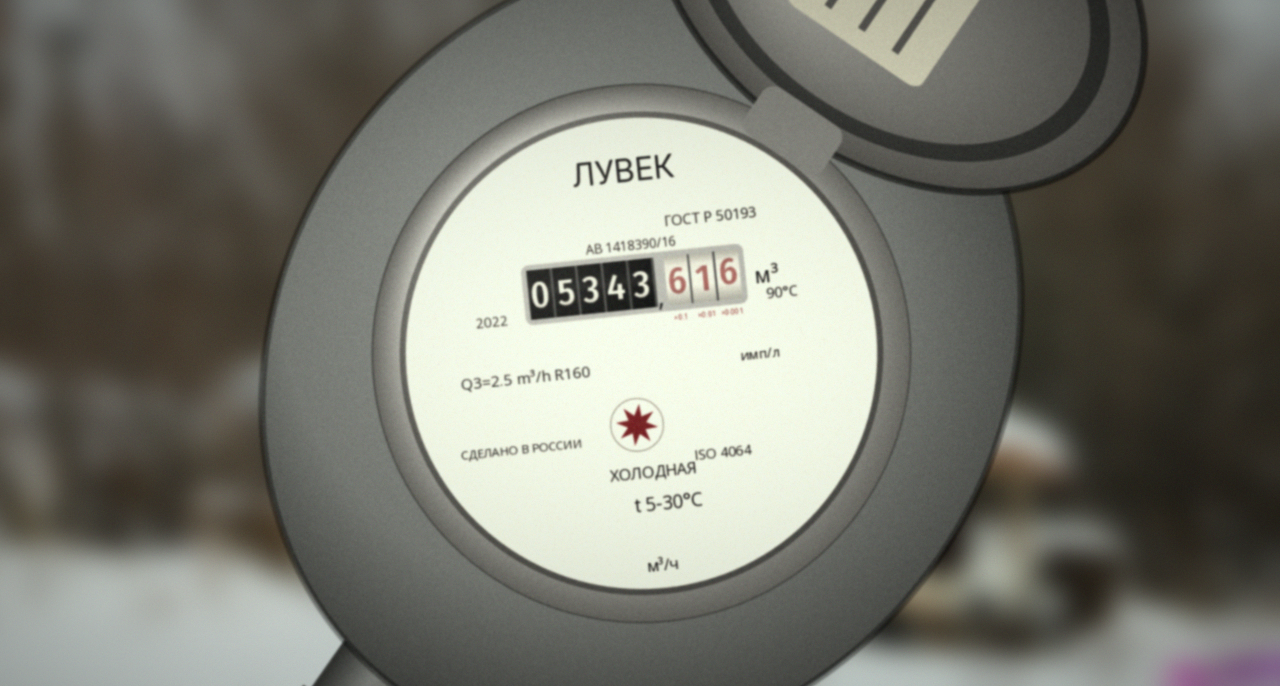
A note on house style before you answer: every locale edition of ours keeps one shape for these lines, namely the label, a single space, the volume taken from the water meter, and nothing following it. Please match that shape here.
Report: 5343.616 m³
